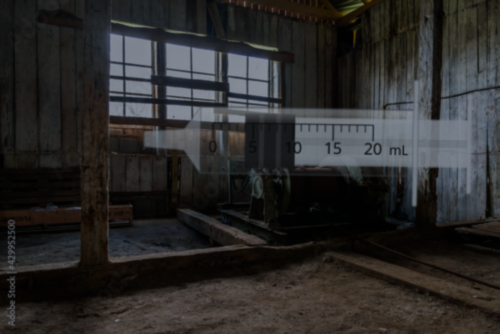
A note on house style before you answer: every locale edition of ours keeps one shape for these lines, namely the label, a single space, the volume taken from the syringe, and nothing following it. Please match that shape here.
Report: 4 mL
